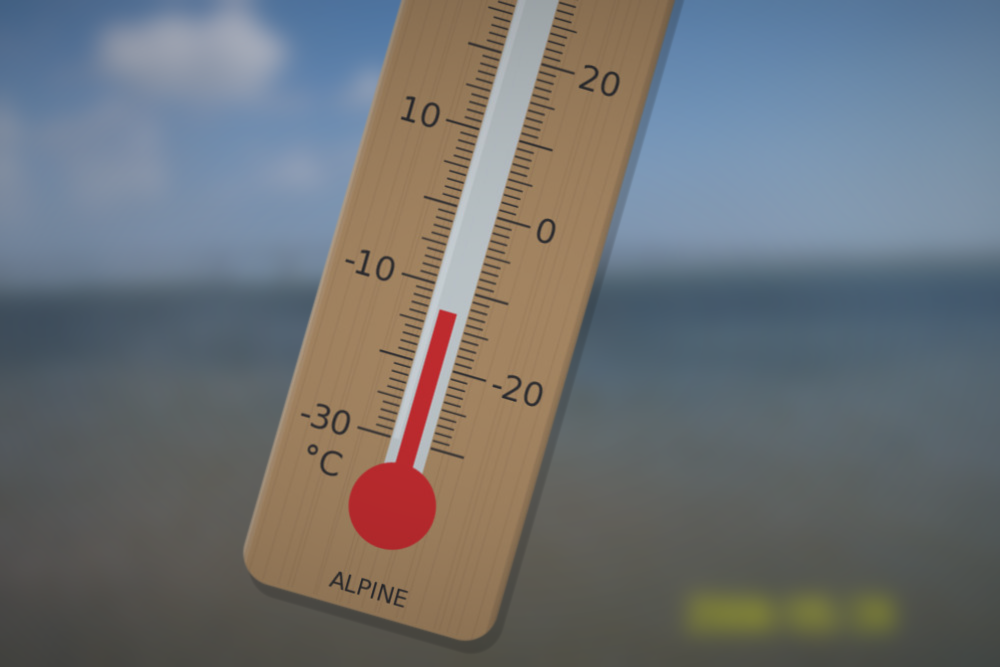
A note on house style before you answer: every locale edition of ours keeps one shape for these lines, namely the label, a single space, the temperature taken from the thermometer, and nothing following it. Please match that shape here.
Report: -13 °C
